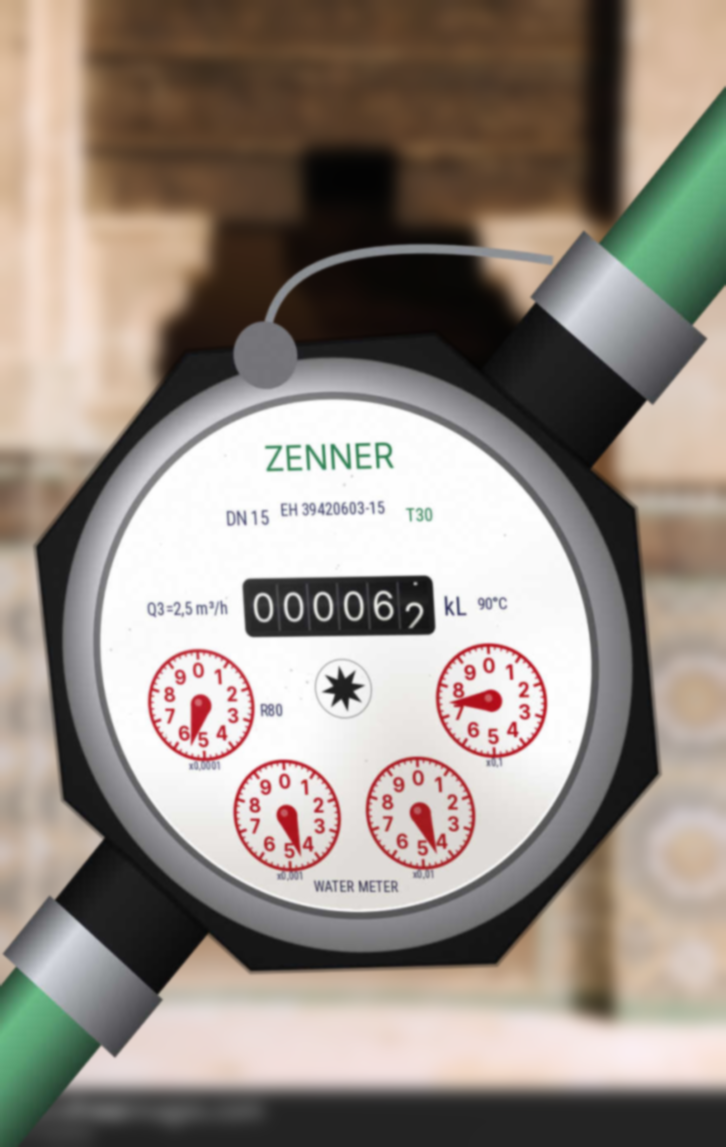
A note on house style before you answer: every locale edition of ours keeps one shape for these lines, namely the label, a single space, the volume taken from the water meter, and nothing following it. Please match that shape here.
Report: 61.7445 kL
